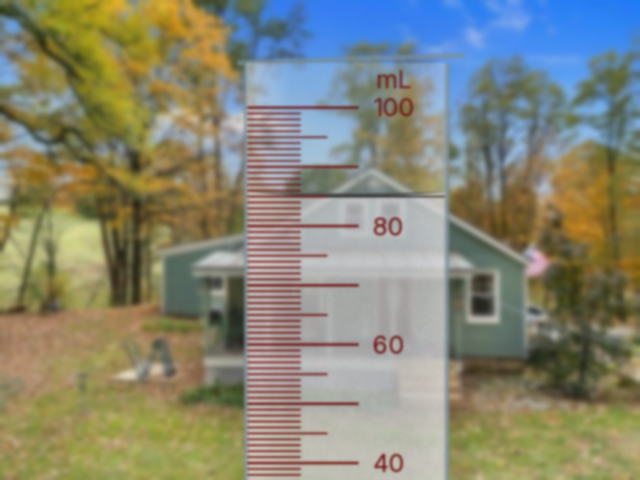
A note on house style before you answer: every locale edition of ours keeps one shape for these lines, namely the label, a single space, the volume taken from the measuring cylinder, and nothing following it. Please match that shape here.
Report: 85 mL
